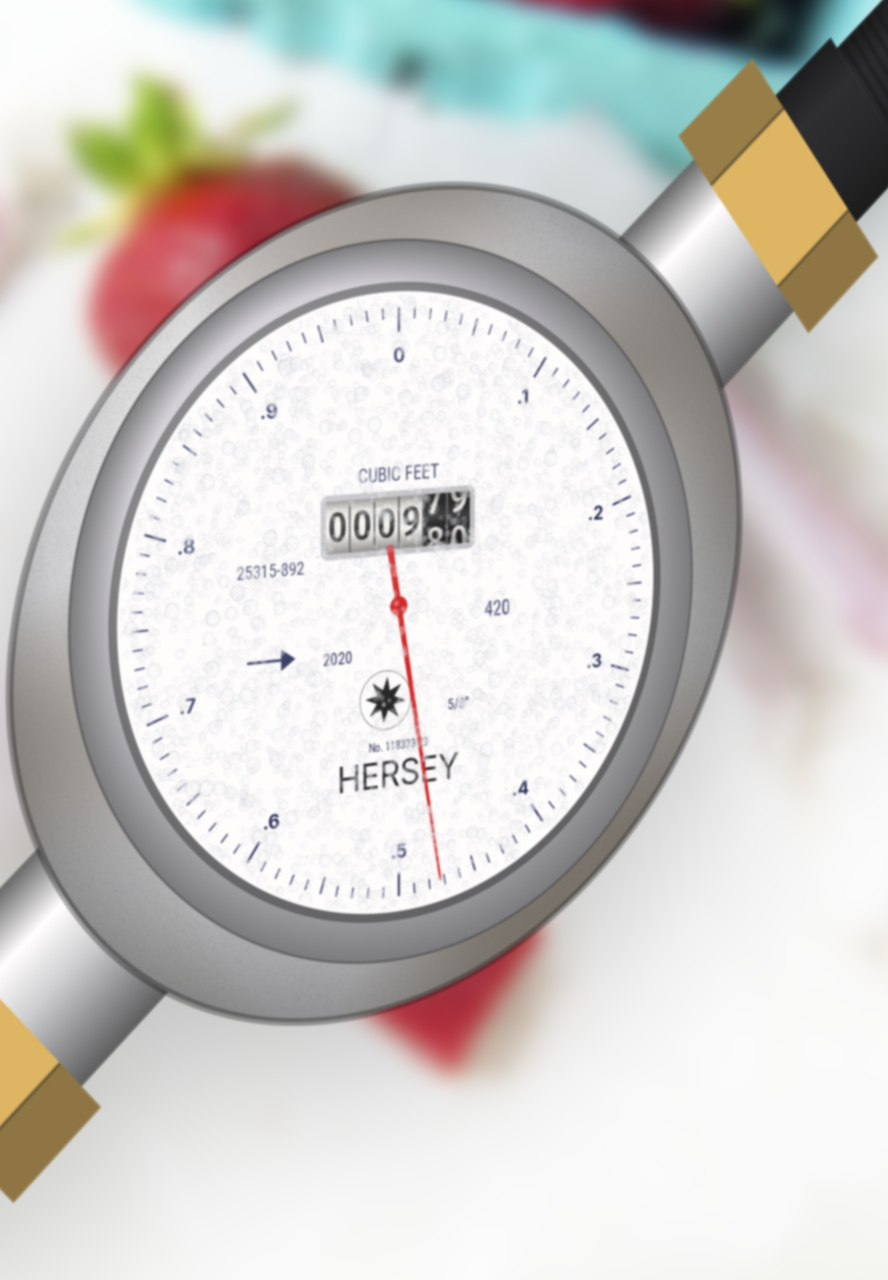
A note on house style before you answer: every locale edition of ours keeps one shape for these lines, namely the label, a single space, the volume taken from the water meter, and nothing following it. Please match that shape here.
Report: 979.47 ft³
